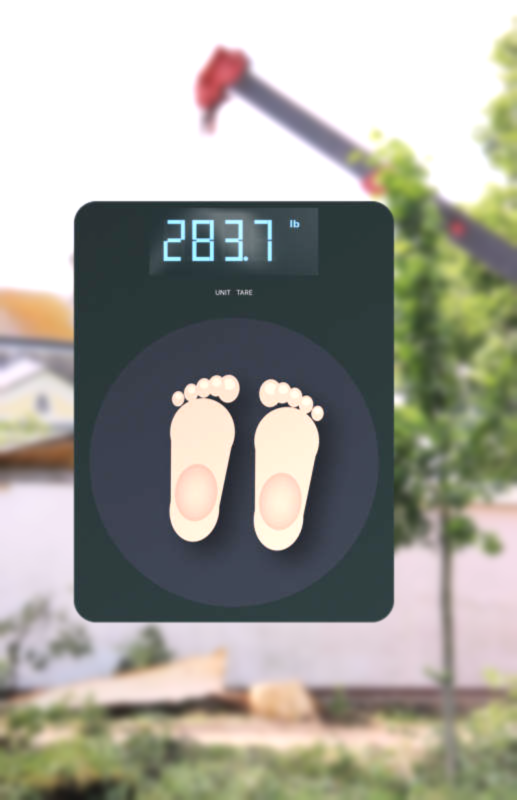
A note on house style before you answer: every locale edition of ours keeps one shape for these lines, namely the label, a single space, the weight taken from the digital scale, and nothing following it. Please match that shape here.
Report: 283.7 lb
